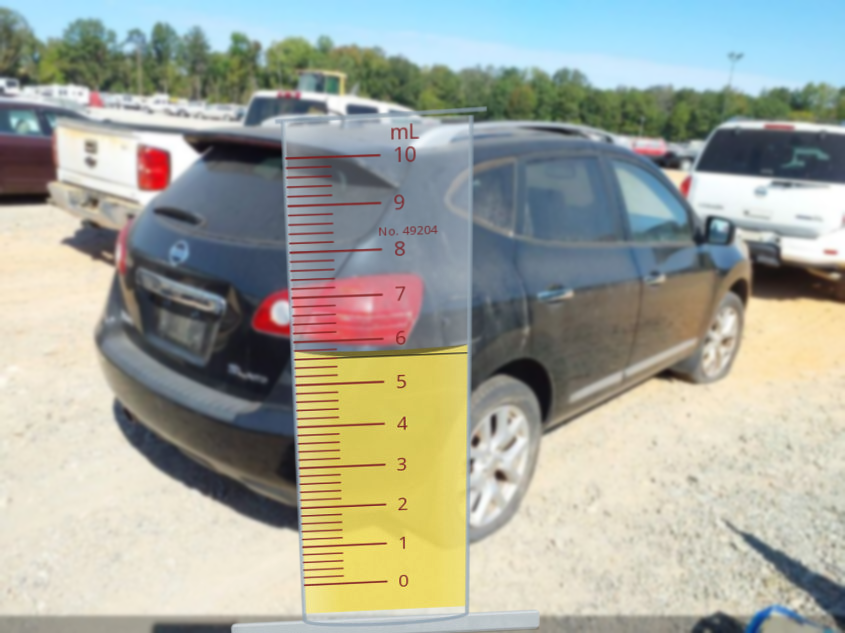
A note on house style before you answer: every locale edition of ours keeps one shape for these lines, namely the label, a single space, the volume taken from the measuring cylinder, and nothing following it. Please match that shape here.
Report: 5.6 mL
